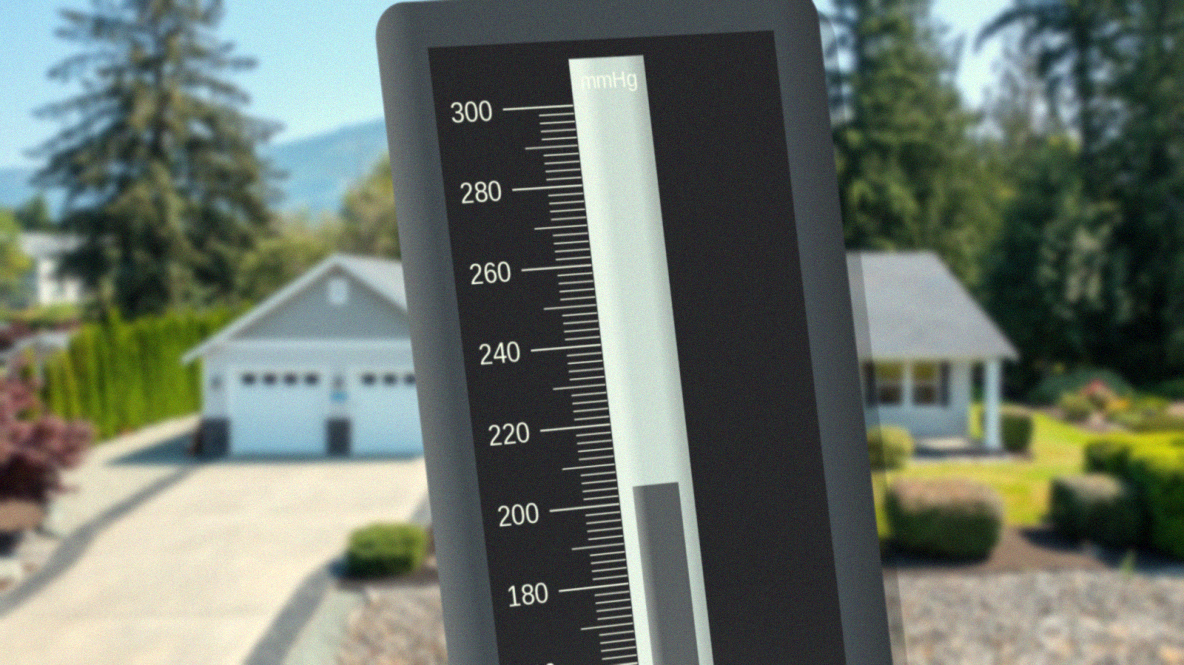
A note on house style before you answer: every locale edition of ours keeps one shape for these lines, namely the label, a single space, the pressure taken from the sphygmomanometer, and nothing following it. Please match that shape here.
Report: 204 mmHg
